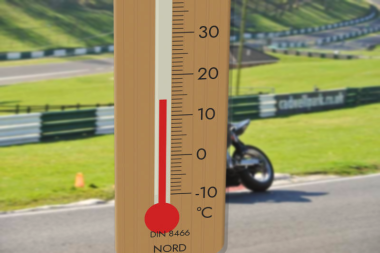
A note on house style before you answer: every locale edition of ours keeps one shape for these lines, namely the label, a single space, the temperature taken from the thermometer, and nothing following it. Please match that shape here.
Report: 14 °C
